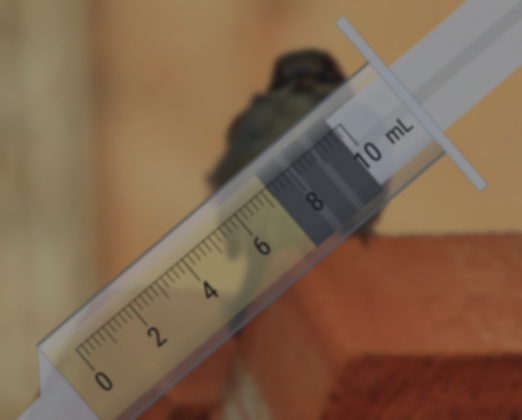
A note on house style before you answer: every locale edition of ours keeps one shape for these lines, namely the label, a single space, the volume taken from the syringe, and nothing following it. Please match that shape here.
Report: 7.2 mL
